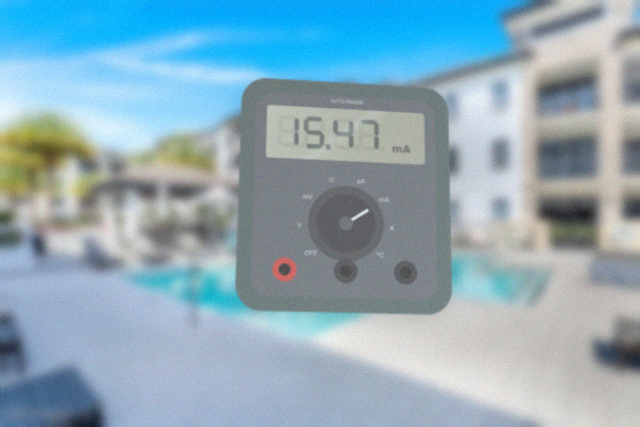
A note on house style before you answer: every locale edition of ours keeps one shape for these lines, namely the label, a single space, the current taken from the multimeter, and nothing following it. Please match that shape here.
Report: 15.47 mA
